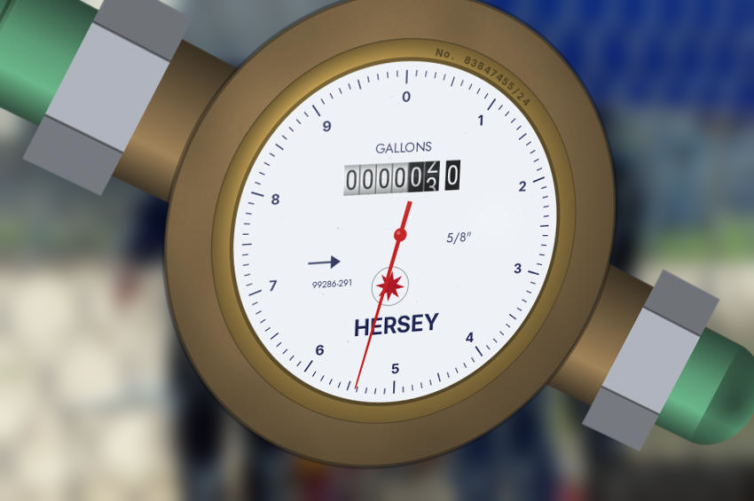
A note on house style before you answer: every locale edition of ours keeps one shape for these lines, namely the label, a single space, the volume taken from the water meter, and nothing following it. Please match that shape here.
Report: 25.4 gal
